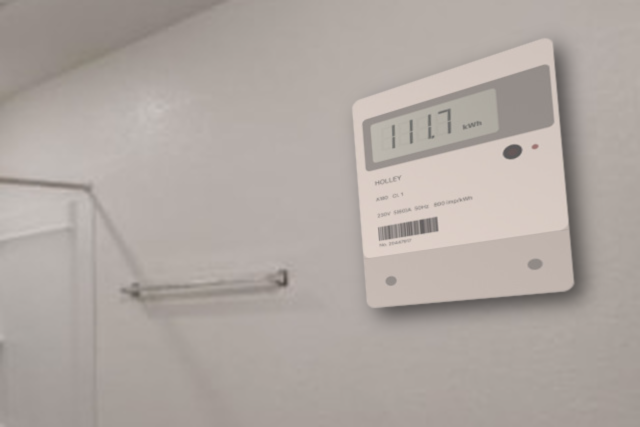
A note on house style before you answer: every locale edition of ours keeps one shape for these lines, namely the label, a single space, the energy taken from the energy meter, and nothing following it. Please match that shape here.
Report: 111.7 kWh
